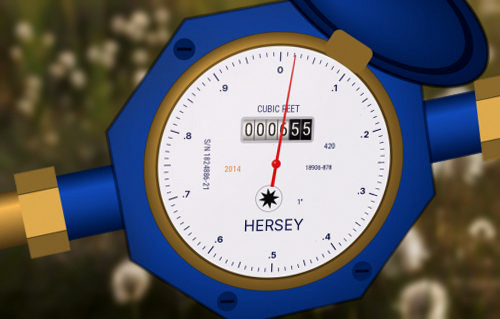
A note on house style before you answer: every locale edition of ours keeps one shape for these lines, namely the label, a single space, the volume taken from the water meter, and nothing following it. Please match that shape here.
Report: 655.02 ft³
